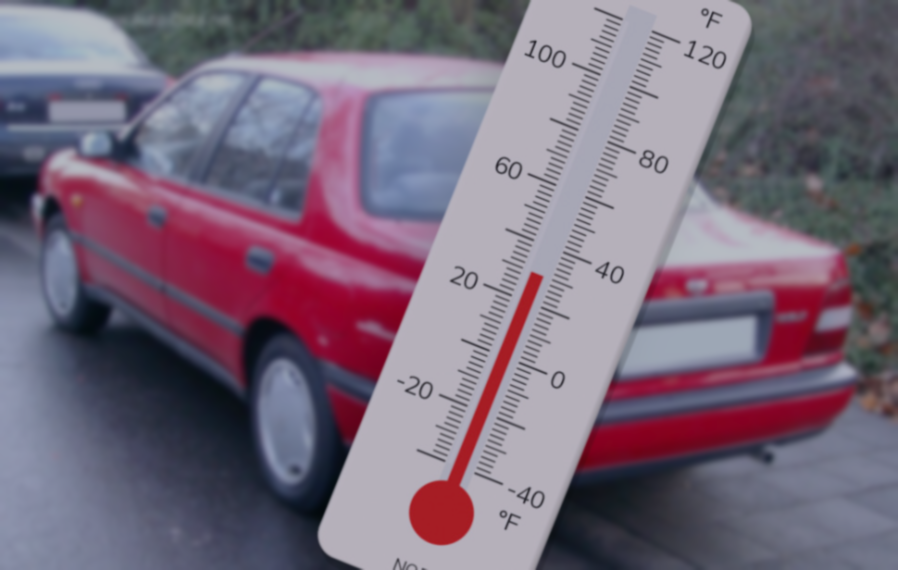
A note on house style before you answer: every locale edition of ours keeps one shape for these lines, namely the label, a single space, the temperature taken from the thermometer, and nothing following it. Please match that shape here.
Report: 30 °F
